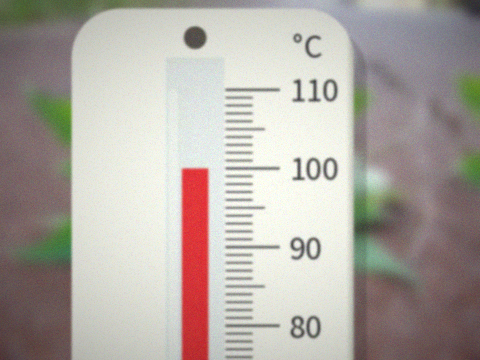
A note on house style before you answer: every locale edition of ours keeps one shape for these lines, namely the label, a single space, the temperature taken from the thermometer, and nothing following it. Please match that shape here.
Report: 100 °C
